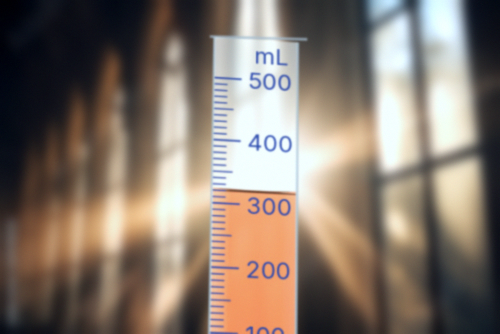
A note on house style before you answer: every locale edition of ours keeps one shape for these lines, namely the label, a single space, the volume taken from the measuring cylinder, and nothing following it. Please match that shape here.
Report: 320 mL
